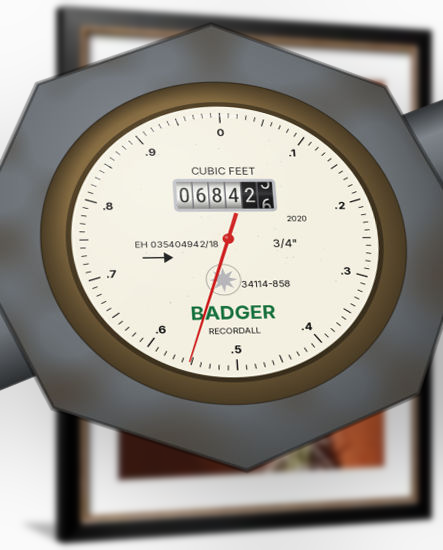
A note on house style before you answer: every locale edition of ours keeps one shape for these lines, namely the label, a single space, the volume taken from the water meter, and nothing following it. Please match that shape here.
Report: 68425.55 ft³
